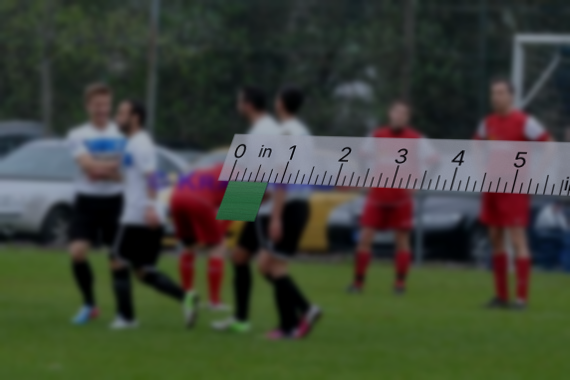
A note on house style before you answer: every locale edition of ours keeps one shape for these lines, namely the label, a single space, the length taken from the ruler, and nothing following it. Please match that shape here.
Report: 0.75 in
